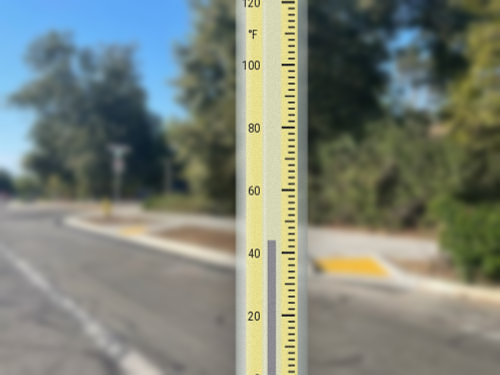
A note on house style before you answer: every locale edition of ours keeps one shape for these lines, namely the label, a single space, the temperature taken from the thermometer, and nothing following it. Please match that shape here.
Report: 44 °F
